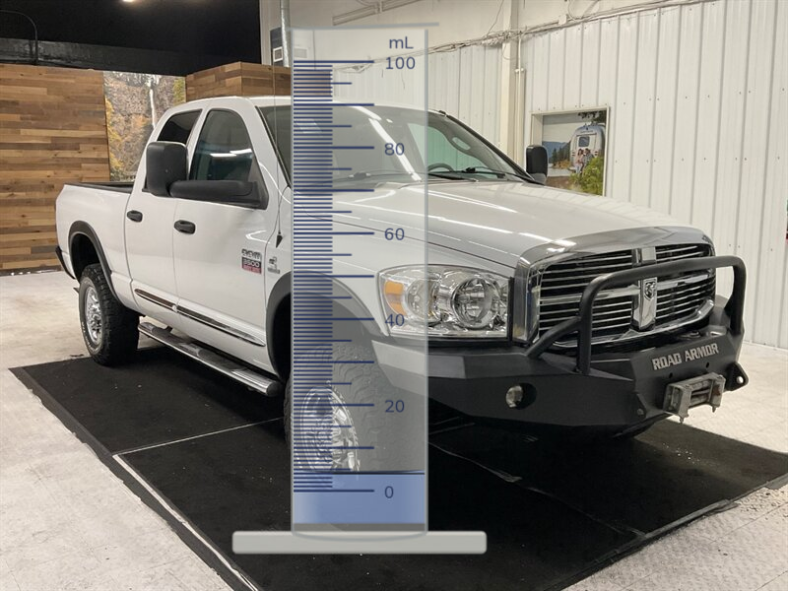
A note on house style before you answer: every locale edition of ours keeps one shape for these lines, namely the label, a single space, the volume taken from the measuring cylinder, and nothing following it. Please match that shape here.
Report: 4 mL
